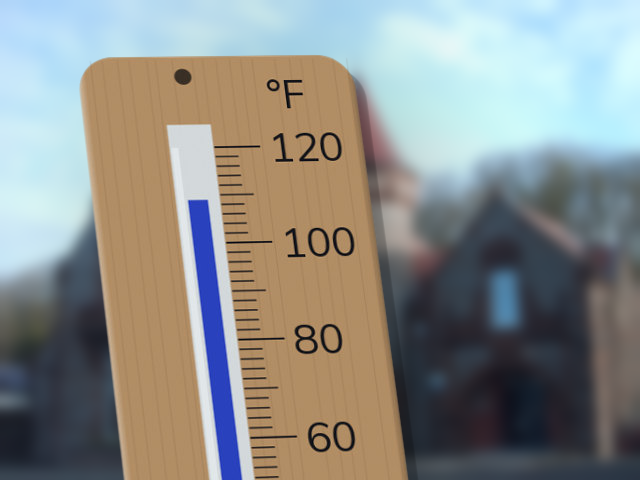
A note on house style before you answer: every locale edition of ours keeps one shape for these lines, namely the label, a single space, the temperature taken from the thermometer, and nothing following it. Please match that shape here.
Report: 109 °F
